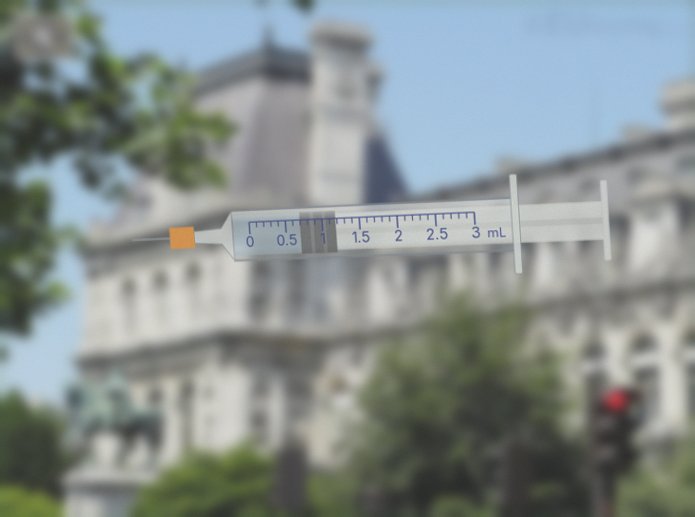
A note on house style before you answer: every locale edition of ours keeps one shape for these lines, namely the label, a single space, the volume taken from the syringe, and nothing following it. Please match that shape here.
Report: 0.7 mL
